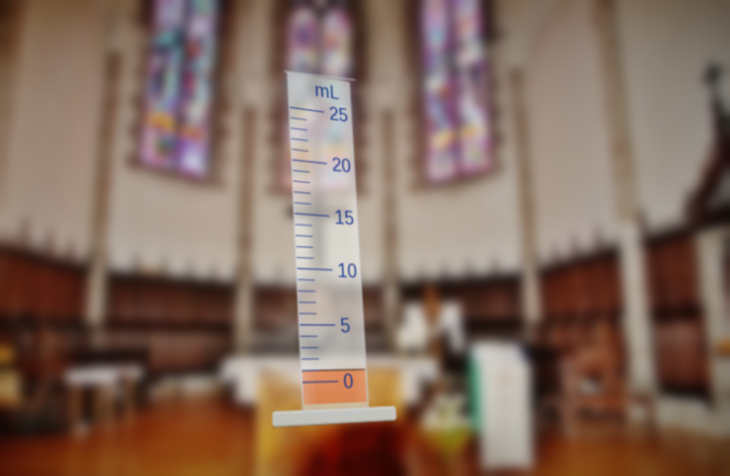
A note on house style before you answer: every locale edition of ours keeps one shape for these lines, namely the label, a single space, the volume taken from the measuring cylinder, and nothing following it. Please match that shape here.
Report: 1 mL
